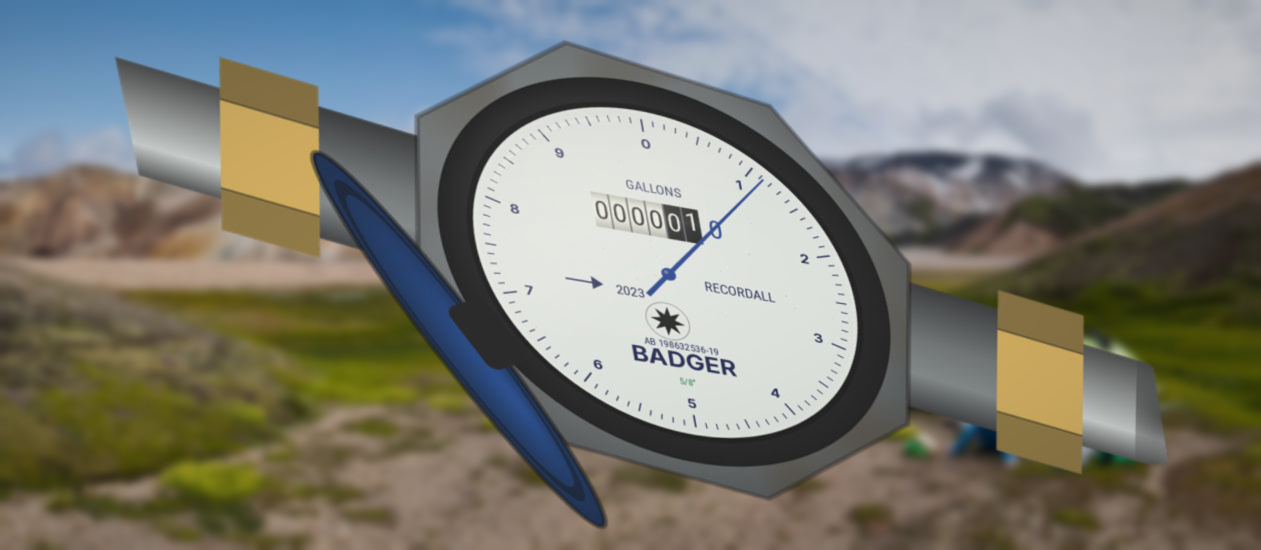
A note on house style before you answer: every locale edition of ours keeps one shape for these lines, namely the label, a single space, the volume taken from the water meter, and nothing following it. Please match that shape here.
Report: 11.1 gal
